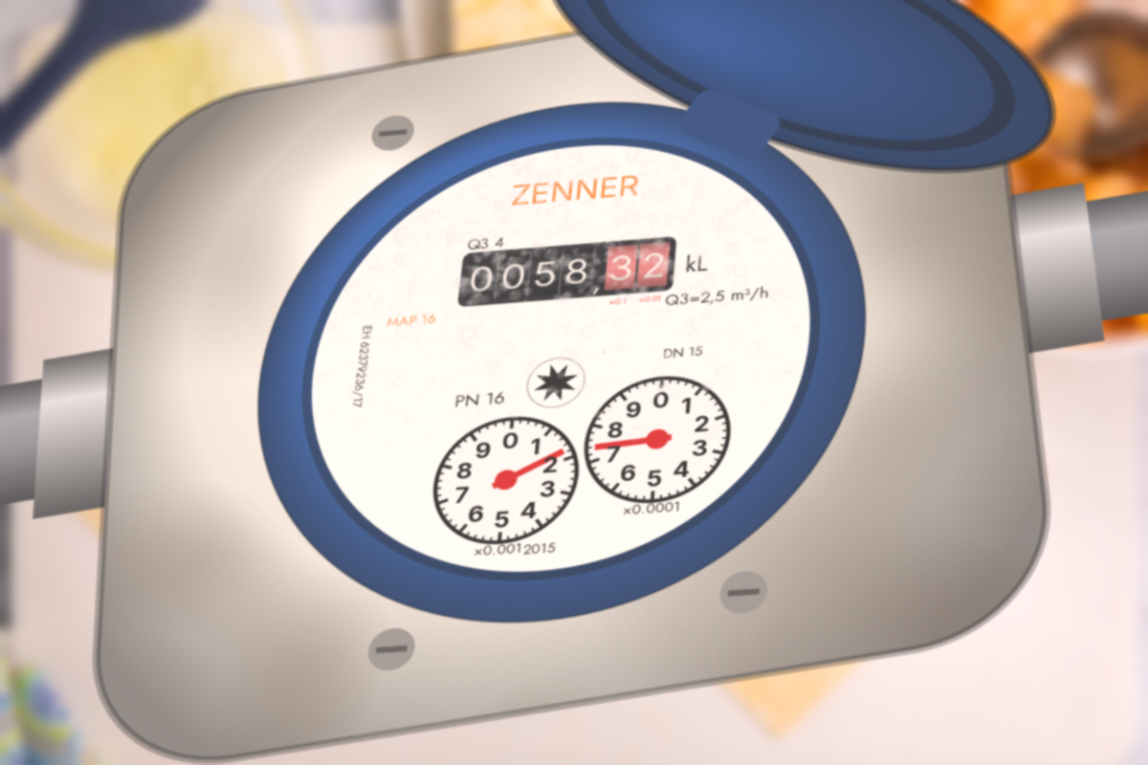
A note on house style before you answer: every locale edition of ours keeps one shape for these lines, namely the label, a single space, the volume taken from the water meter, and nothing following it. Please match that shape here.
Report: 58.3217 kL
